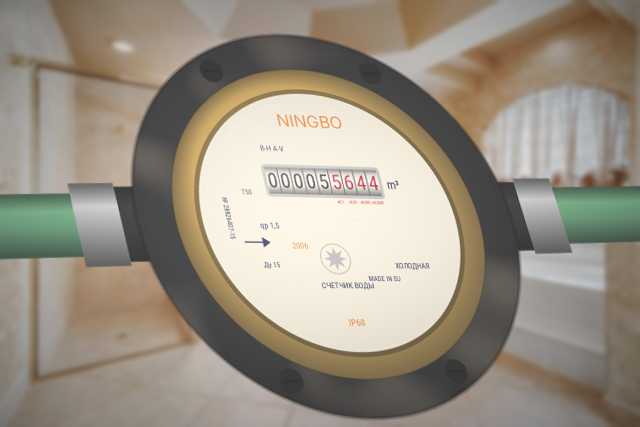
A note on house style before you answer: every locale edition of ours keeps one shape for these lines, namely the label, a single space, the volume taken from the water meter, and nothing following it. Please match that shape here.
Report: 5.5644 m³
